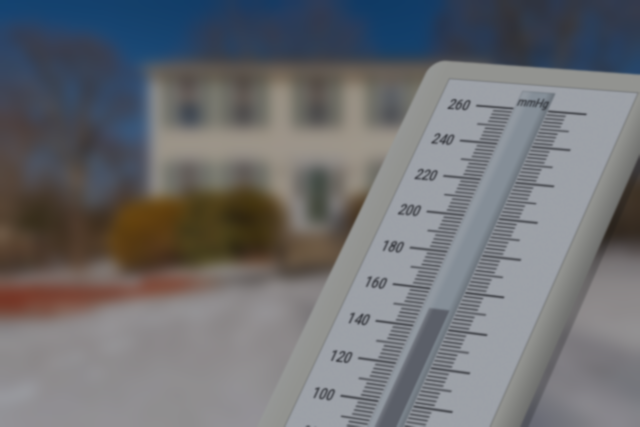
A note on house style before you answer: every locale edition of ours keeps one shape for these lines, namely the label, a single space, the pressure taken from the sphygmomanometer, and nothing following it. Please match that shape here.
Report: 150 mmHg
